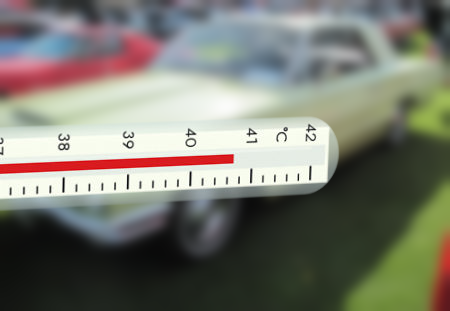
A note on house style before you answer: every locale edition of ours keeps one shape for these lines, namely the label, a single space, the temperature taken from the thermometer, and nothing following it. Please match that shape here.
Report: 40.7 °C
